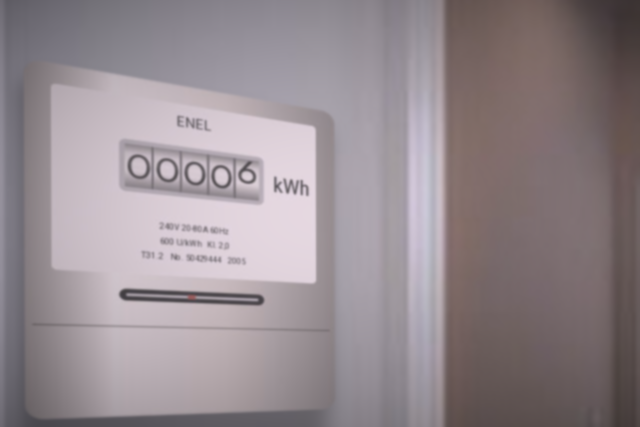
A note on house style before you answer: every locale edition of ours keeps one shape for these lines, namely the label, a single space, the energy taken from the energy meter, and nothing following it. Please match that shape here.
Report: 6 kWh
